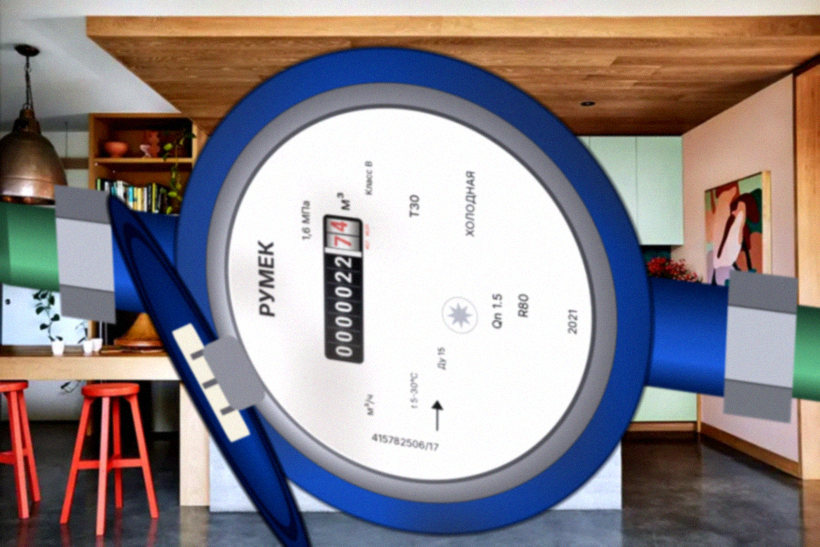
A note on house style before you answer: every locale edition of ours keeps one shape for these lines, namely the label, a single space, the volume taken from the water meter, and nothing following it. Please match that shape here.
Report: 22.74 m³
